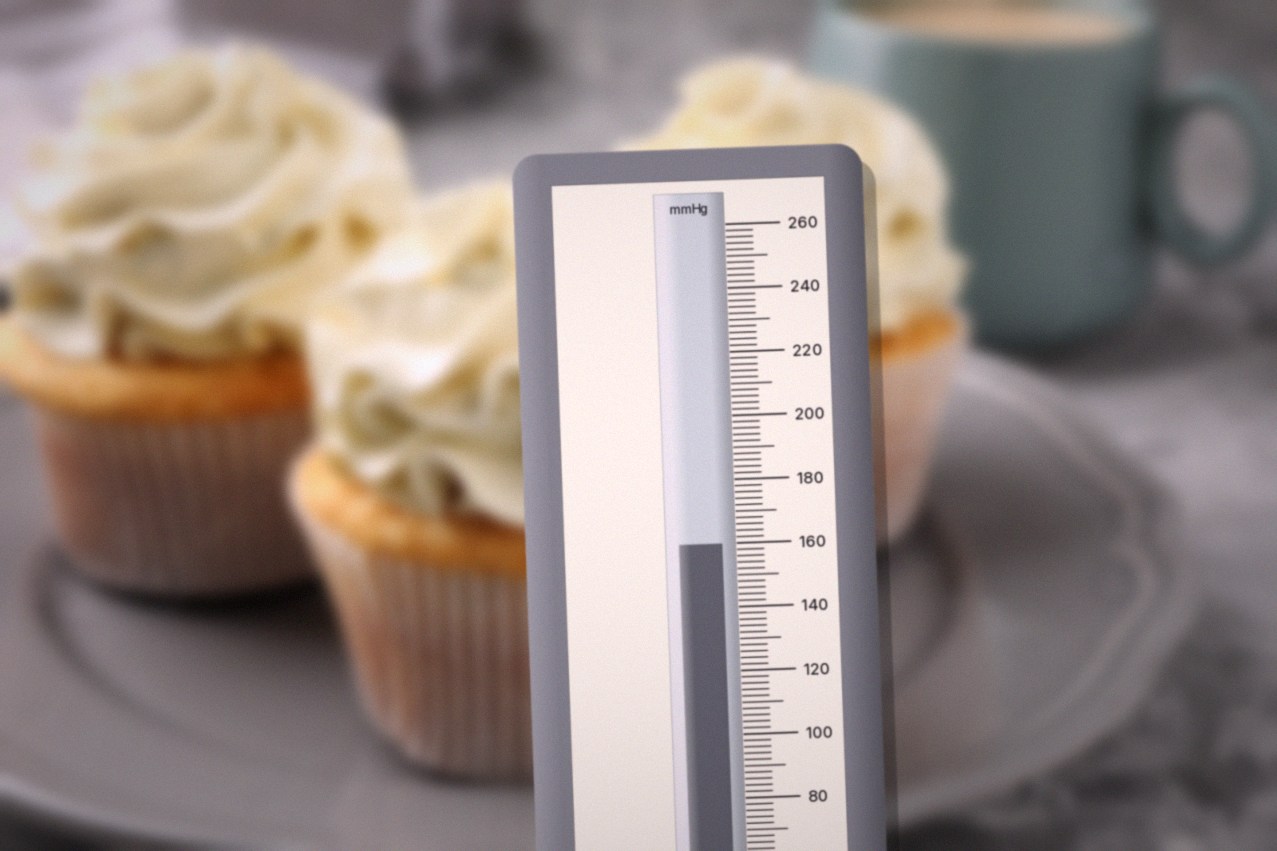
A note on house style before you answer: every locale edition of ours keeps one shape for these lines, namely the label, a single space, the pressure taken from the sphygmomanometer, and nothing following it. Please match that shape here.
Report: 160 mmHg
